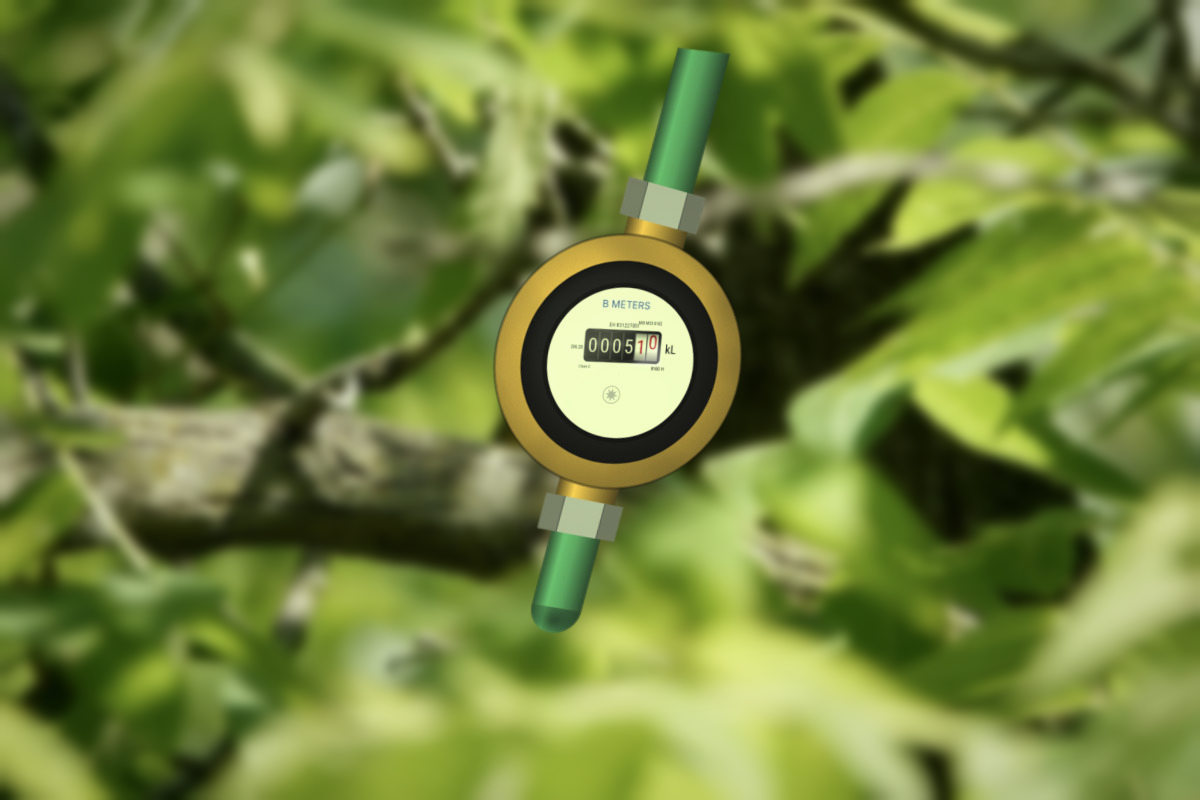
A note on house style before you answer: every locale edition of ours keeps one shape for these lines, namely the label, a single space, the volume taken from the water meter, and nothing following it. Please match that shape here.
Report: 5.10 kL
